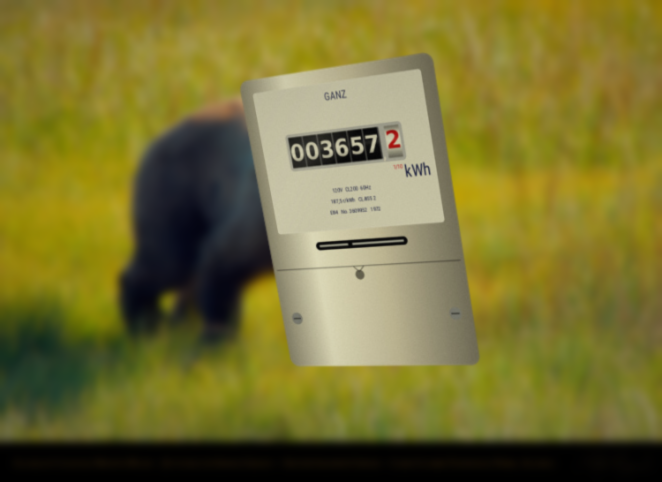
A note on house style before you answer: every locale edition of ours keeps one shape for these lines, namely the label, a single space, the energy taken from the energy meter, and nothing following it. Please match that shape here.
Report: 3657.2 kWh
